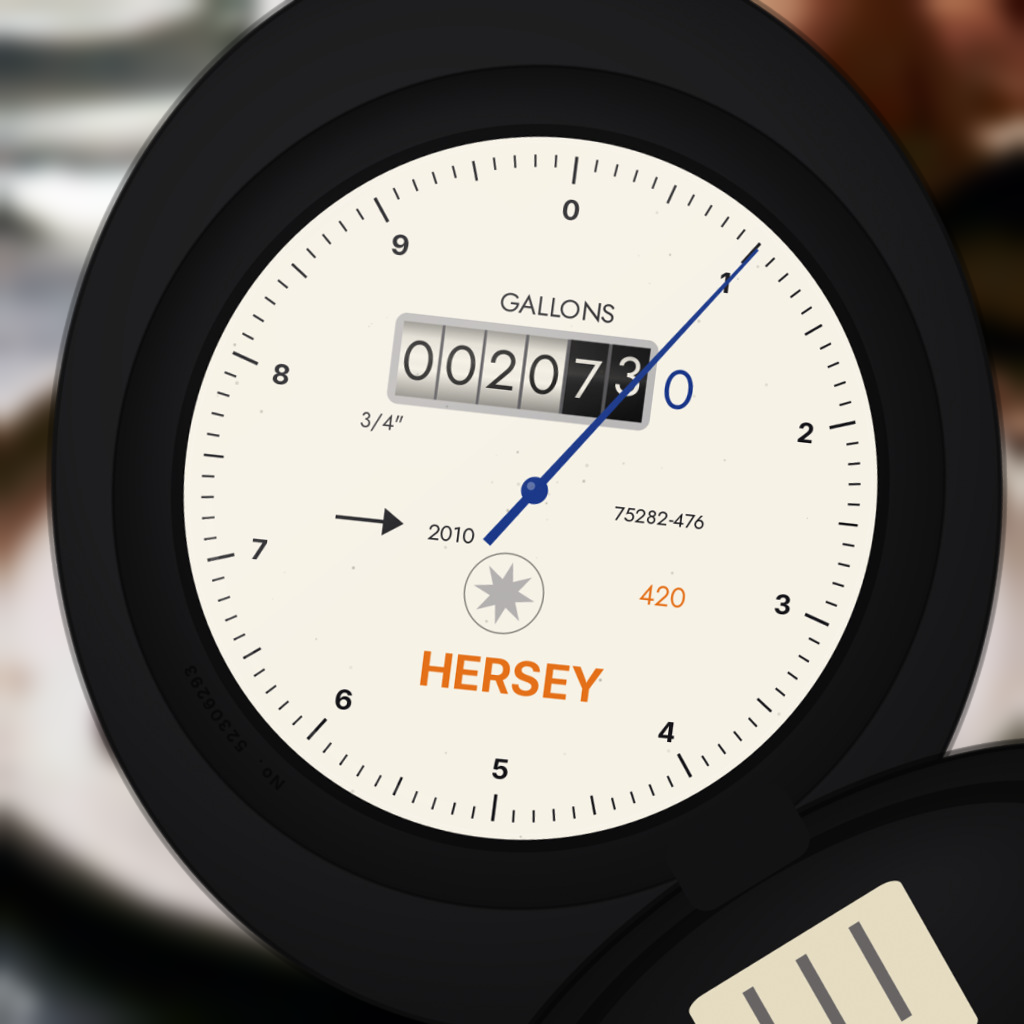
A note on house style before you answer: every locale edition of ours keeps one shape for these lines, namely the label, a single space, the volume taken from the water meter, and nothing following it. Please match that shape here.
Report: 20731.0 gal
